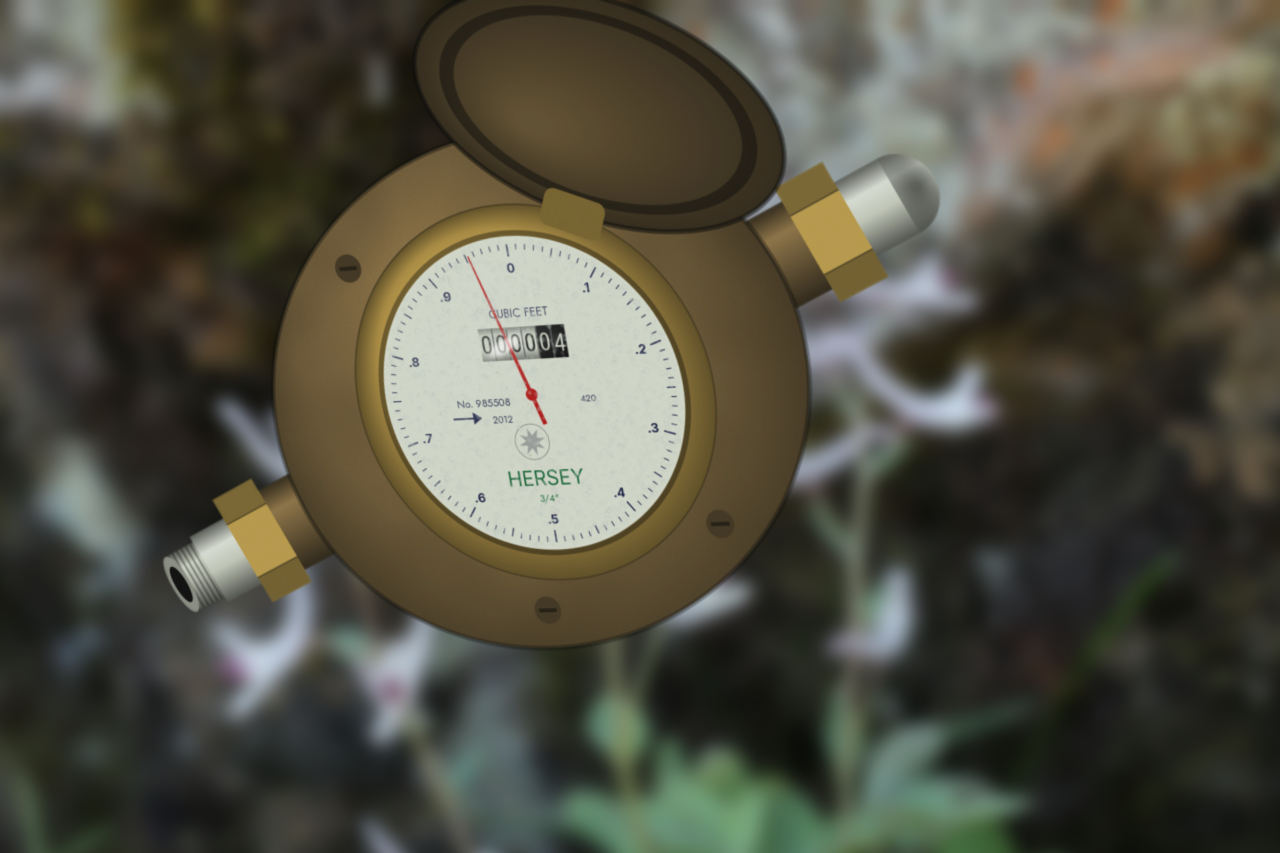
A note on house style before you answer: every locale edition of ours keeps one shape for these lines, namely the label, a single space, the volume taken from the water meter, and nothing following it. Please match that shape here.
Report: 3.95 ft³
